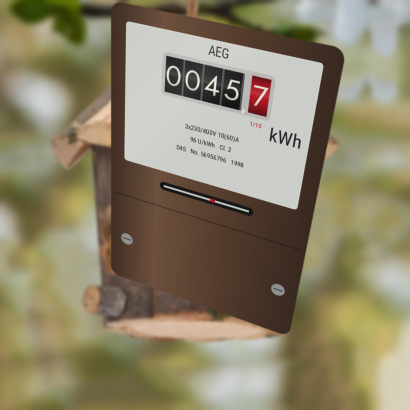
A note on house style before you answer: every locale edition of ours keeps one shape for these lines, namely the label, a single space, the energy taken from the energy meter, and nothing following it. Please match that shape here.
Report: 45.7 kWh
